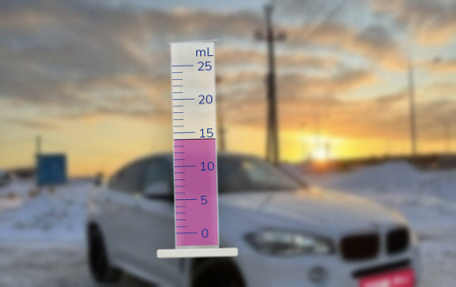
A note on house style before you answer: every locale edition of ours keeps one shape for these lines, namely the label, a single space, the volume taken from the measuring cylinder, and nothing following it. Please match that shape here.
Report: 14 mL
